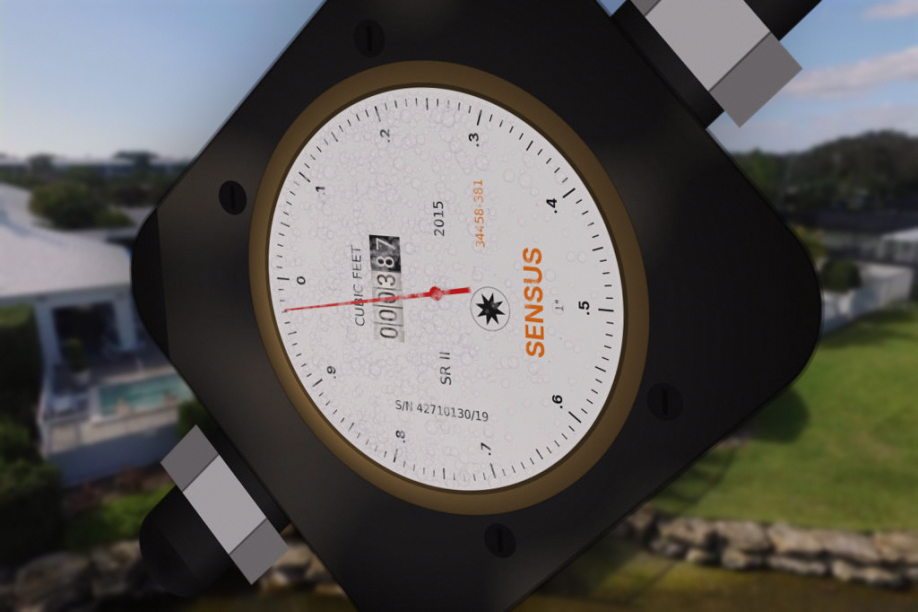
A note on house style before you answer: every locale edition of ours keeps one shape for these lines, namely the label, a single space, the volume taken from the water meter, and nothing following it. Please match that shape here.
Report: 386.97 ft³
